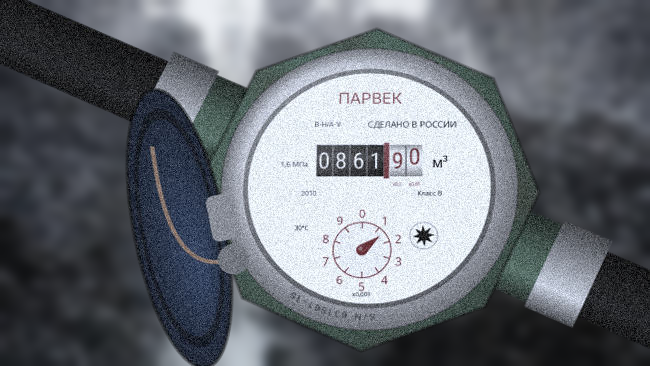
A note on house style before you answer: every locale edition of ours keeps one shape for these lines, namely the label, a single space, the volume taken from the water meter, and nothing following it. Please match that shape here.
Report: 861.901 m³
